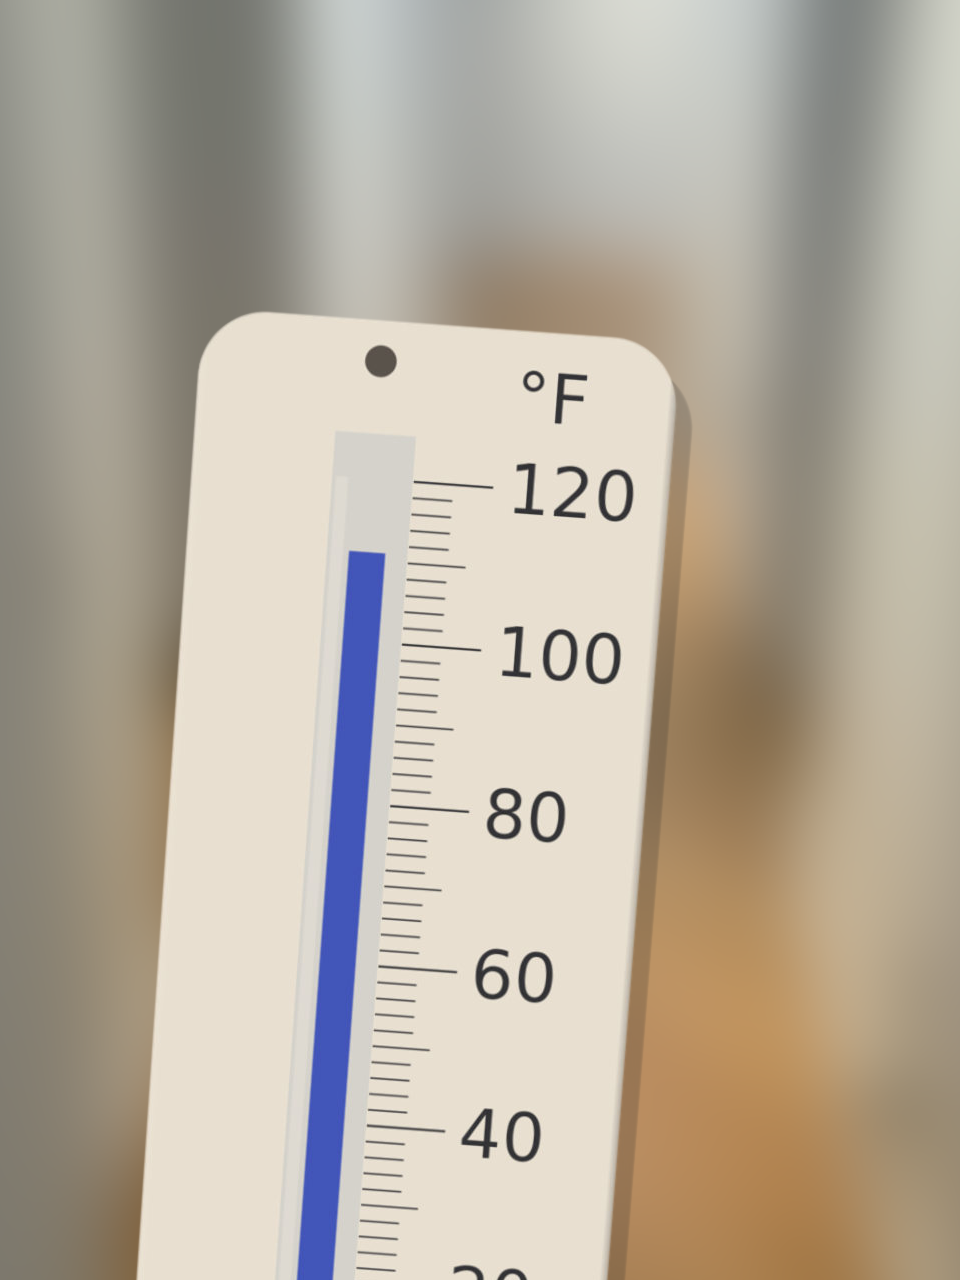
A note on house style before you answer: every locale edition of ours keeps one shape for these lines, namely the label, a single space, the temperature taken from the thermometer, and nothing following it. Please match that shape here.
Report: 111 °F
